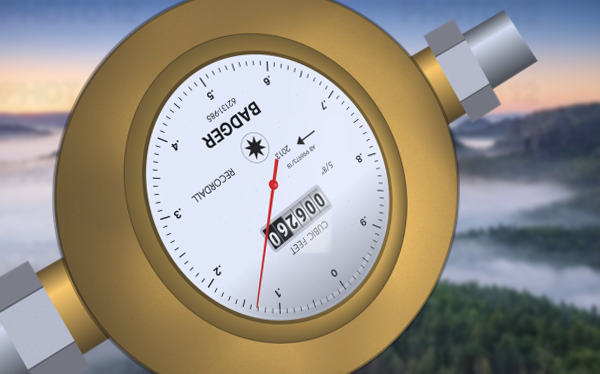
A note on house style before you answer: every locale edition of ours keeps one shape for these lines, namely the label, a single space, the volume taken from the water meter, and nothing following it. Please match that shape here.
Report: 6260.13 ft³
